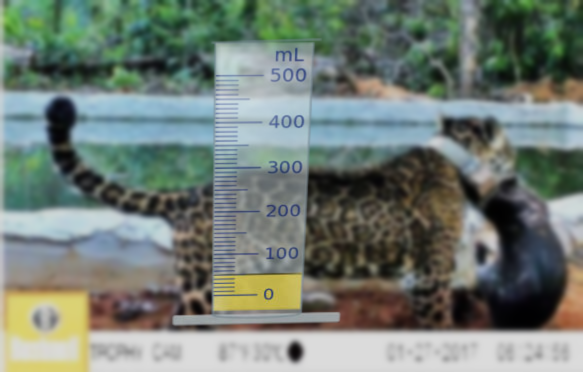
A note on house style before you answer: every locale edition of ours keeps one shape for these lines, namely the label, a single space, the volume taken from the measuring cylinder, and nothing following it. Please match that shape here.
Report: 50 mL
